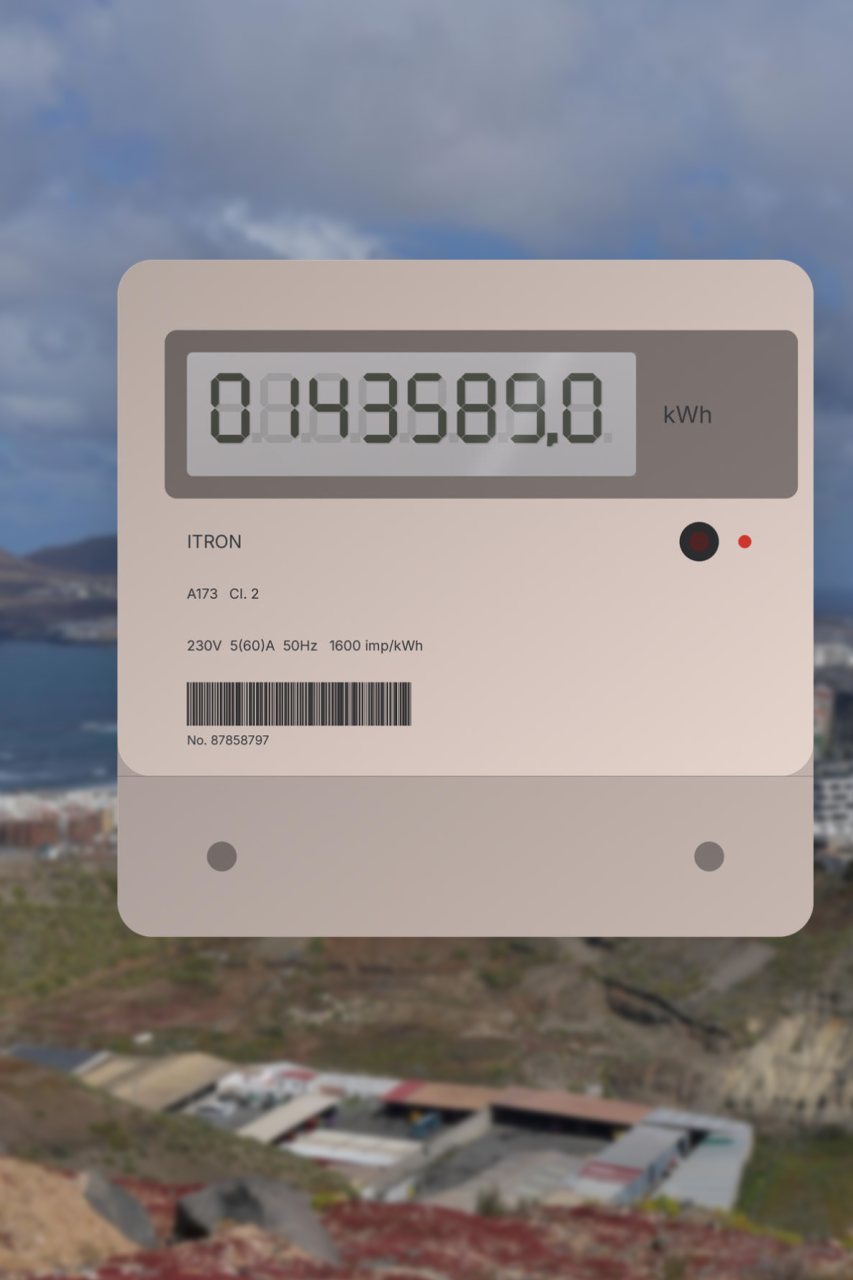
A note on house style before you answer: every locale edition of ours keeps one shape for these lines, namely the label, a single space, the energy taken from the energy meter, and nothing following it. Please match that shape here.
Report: 143589.0 kWh
